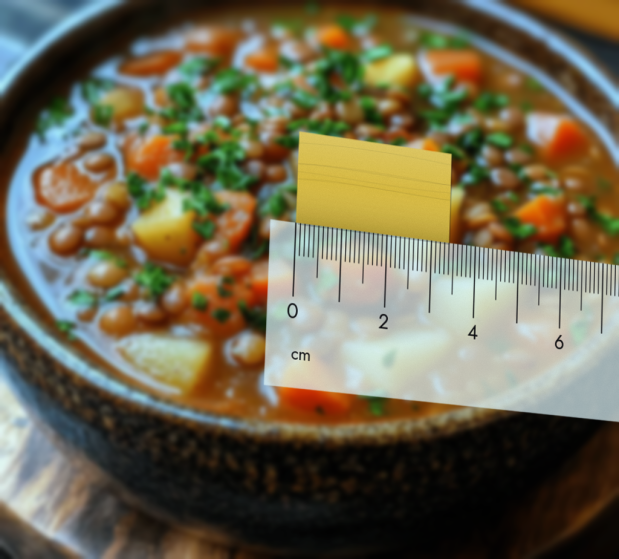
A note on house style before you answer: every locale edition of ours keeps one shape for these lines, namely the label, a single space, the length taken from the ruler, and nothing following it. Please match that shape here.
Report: 3.4 cm
